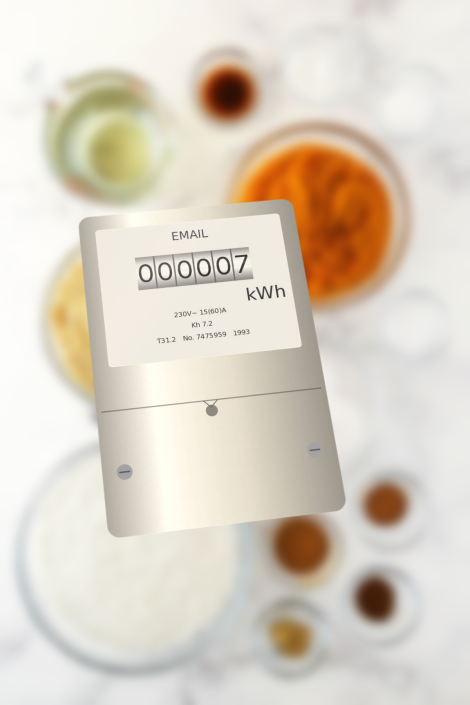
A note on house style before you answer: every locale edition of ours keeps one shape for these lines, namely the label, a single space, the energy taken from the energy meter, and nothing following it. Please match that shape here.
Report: 7 kWh
